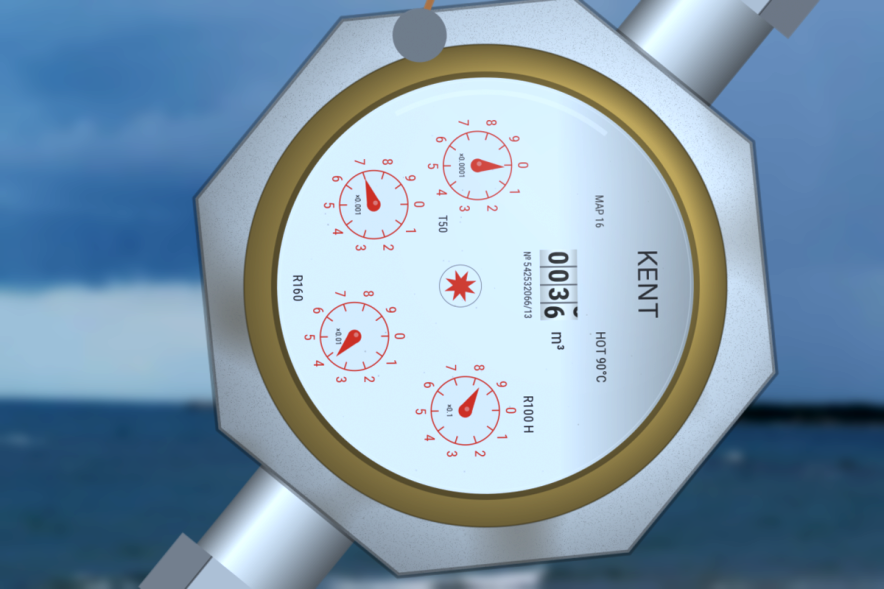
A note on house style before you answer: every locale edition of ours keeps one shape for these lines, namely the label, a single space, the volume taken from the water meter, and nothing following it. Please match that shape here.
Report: 35.8370 m³
